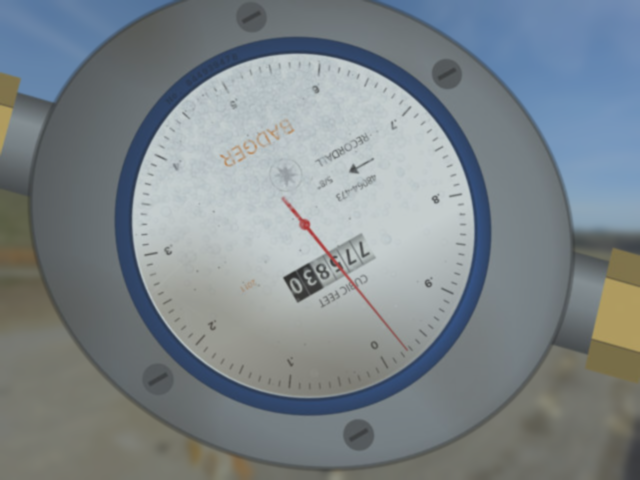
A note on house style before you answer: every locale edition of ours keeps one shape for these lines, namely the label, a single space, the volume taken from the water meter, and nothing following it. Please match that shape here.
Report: 775829.97 ft³
